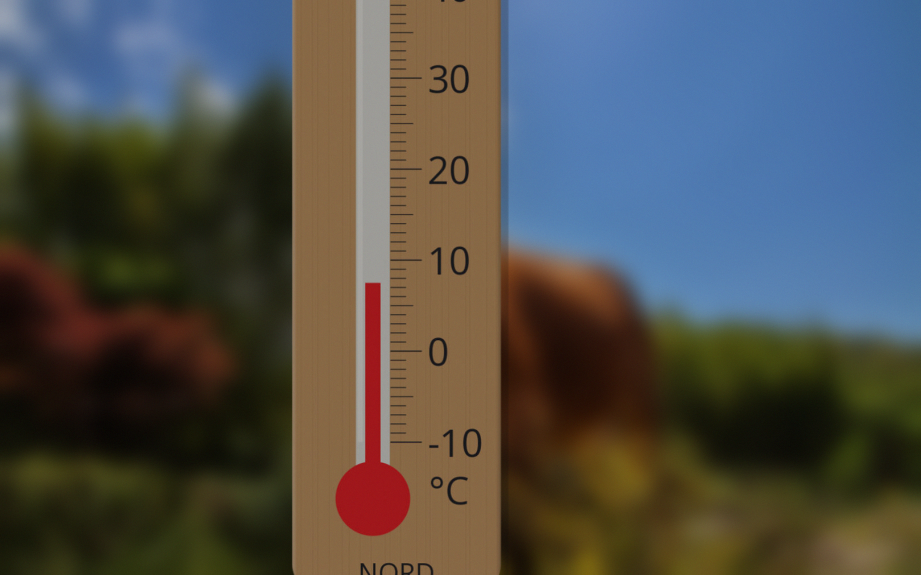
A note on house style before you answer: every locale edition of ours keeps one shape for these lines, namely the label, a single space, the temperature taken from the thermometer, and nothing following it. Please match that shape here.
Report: 7.5 °C
